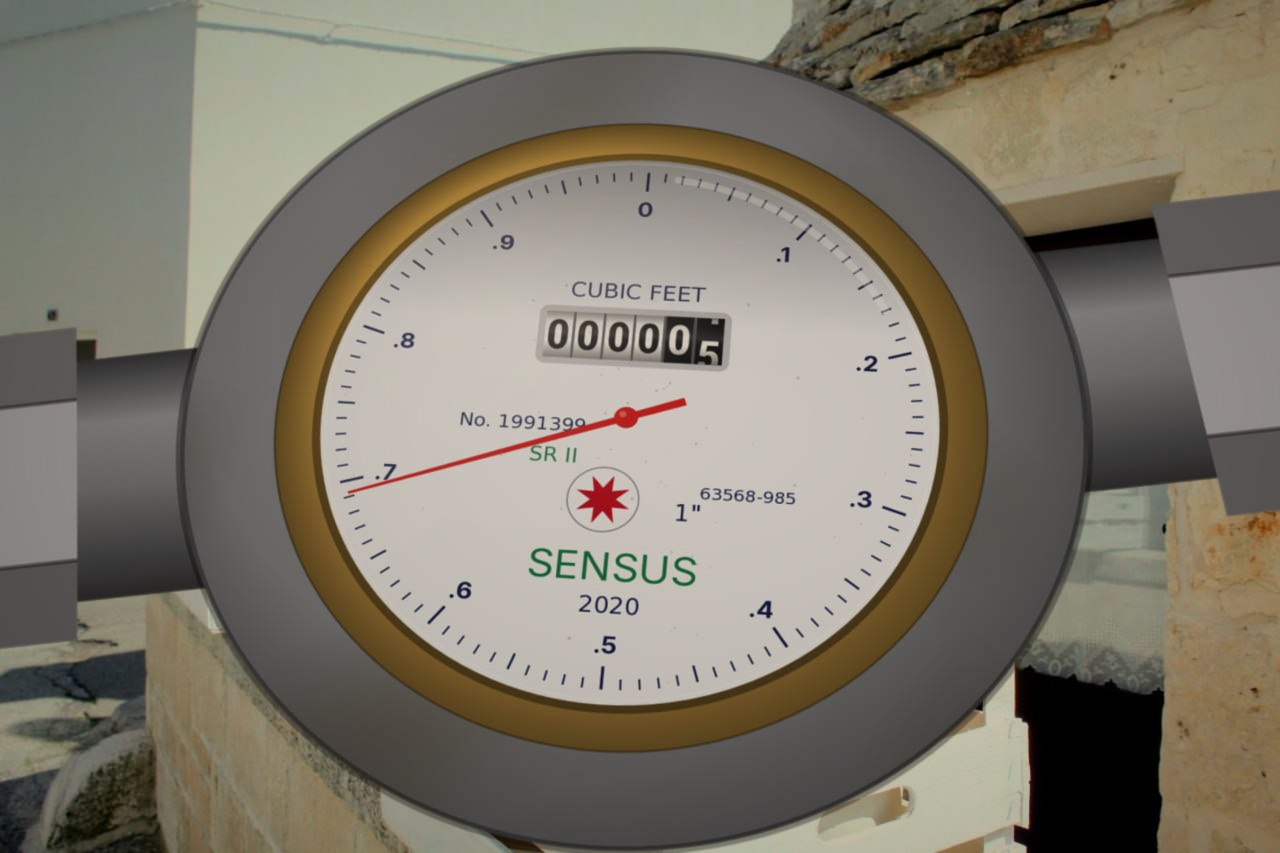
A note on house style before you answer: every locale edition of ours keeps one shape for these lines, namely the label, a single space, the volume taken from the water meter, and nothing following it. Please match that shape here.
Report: 4.69 ft³
